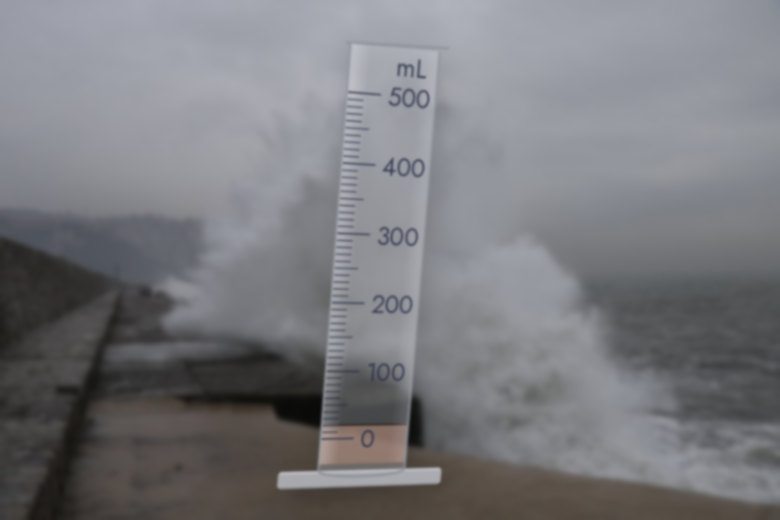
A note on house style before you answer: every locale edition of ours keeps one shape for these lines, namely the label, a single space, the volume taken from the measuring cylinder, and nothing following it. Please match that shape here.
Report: 20 mL
